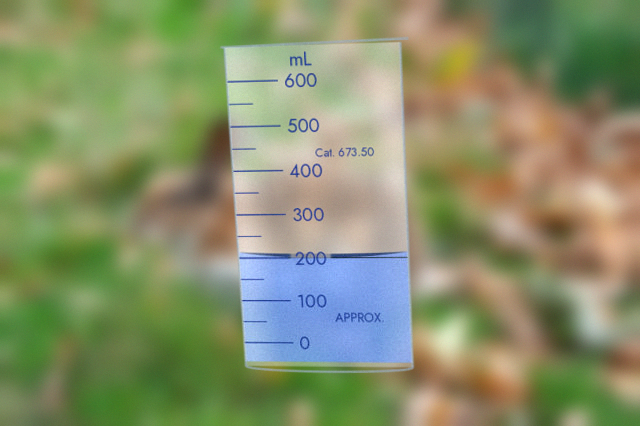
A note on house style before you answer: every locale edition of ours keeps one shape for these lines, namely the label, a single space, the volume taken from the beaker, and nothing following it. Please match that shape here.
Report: 200 mL
